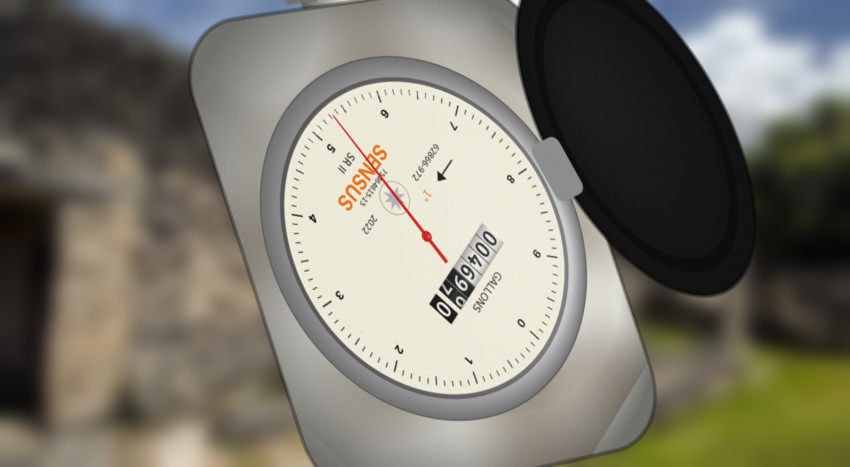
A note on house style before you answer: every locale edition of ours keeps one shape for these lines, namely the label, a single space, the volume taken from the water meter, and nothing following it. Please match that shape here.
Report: 46965.3 gal
